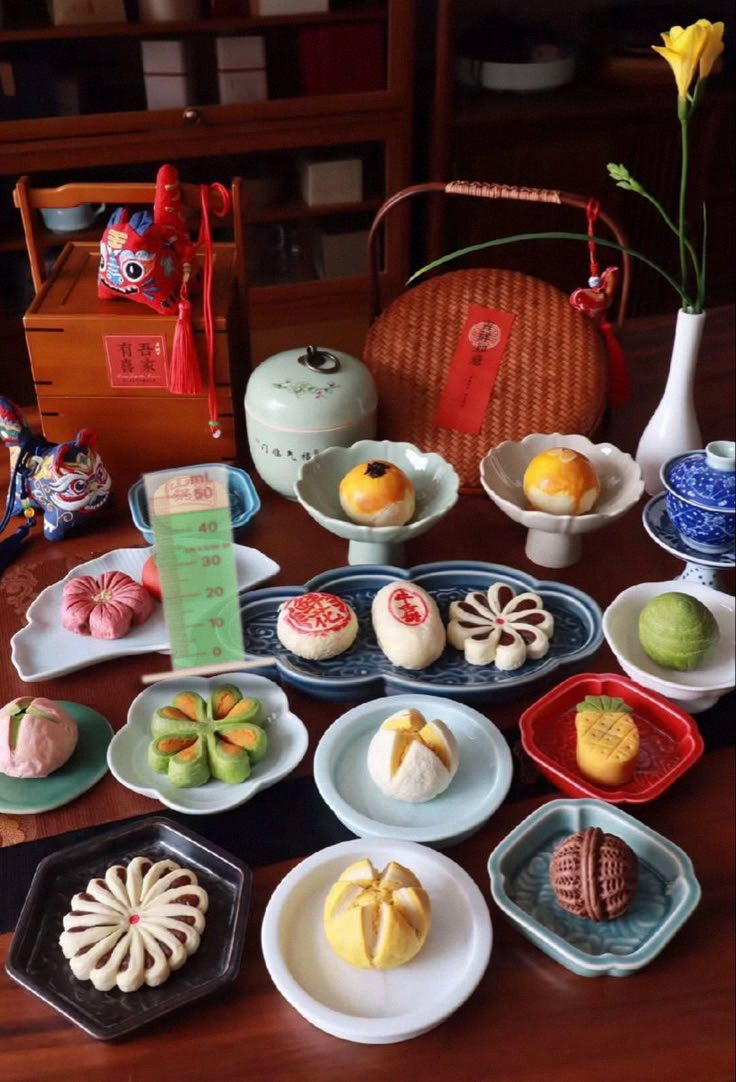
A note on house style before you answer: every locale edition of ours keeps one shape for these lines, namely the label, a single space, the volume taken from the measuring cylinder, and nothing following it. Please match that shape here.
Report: 45 mL
